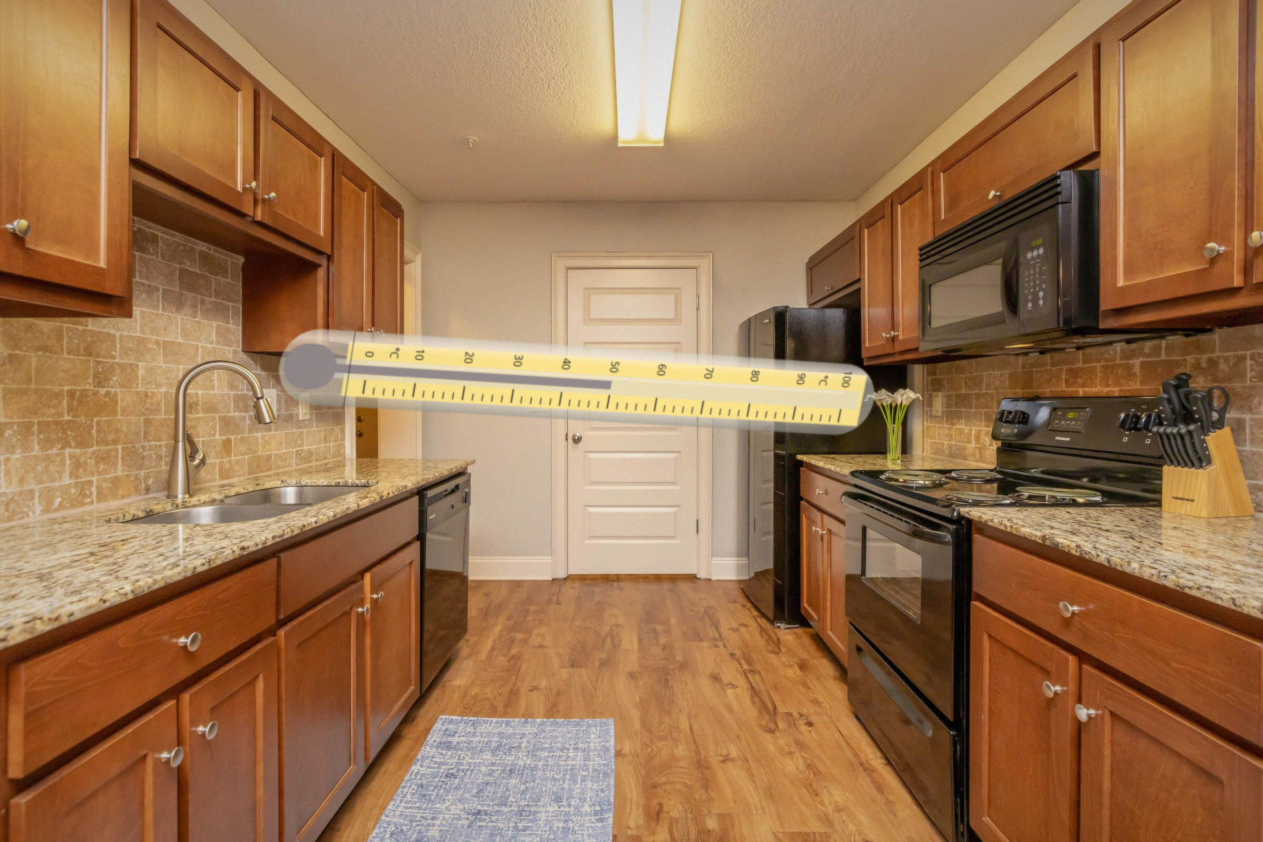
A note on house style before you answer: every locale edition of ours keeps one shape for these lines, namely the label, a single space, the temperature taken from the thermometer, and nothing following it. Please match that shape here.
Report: 50 °C
